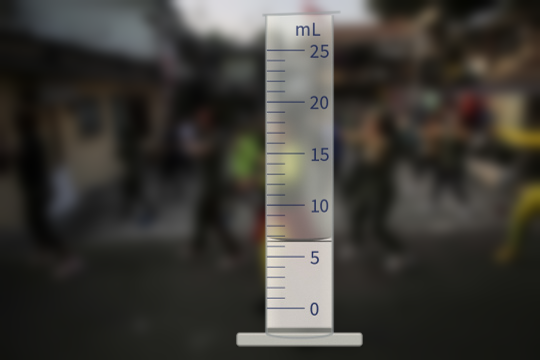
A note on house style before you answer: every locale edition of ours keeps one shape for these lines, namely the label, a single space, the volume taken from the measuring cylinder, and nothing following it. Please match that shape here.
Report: 6.5 mL
